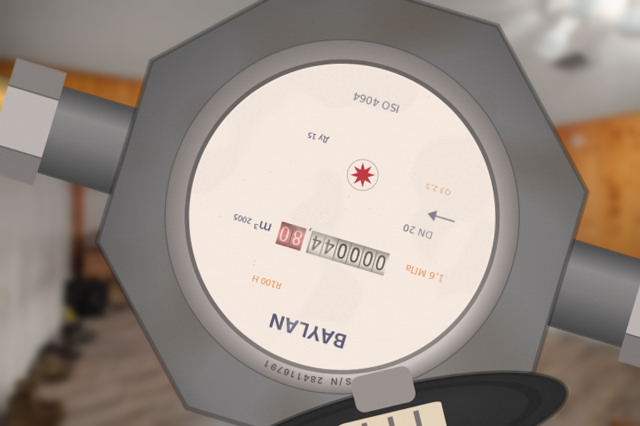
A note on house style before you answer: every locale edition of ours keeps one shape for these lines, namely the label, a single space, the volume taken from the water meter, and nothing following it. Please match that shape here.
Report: 44.80 m³
